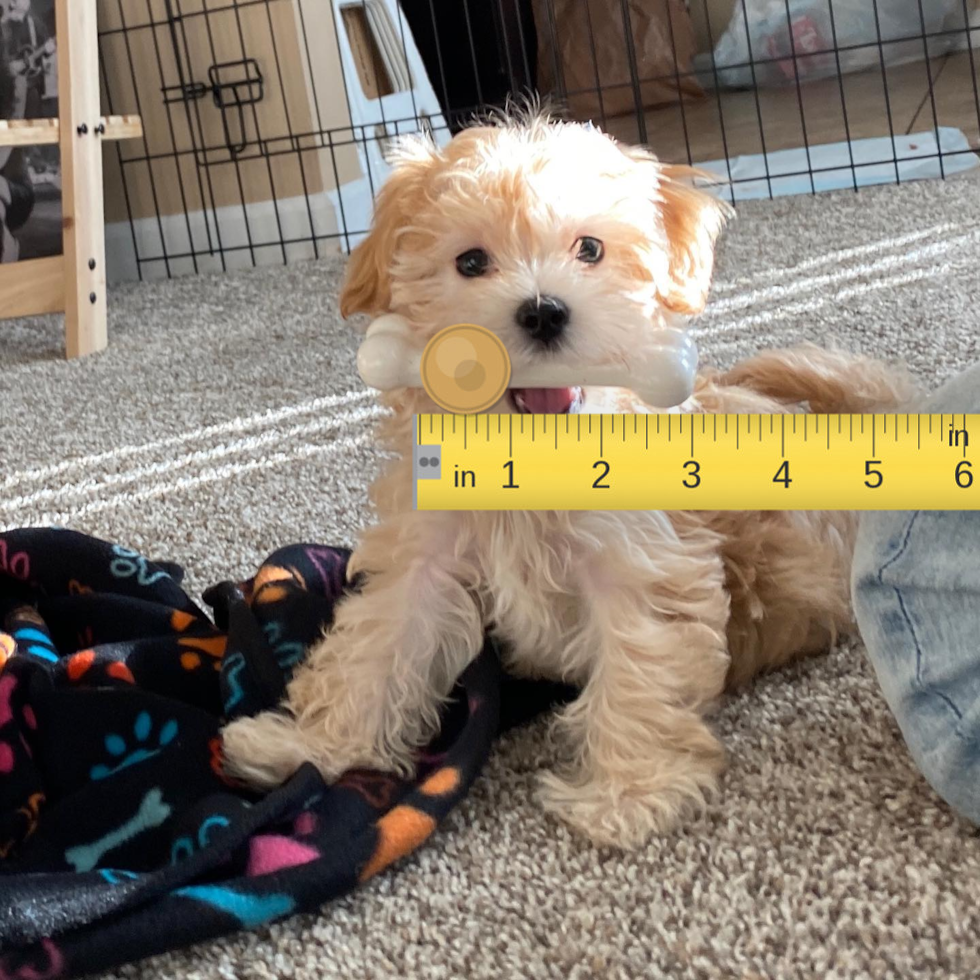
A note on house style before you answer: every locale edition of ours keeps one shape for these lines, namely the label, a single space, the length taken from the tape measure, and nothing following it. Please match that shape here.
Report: 1 in
